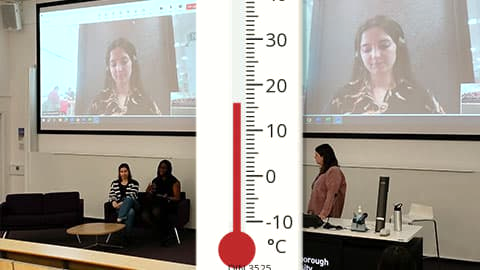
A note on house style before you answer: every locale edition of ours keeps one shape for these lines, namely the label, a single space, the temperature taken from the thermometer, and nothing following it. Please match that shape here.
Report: 16 °C
